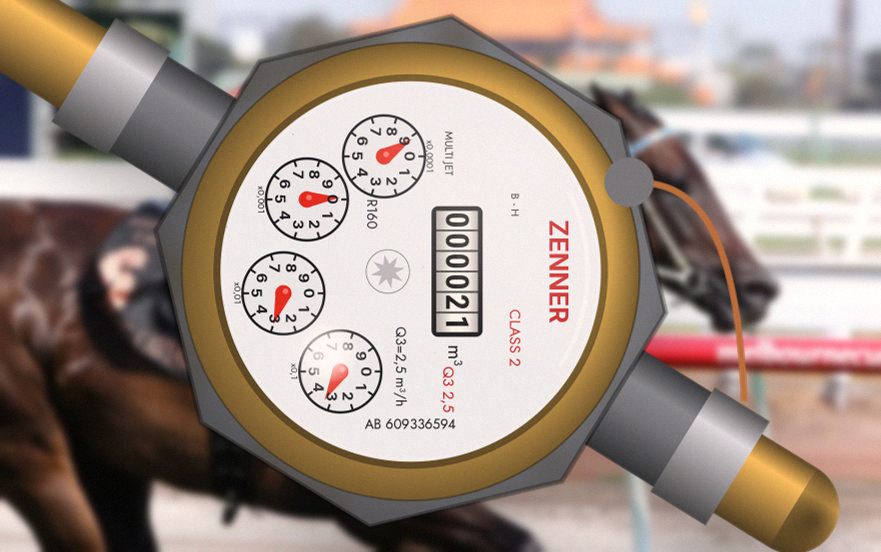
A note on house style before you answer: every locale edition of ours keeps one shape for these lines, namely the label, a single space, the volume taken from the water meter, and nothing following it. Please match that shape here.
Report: 21.3299 m³
